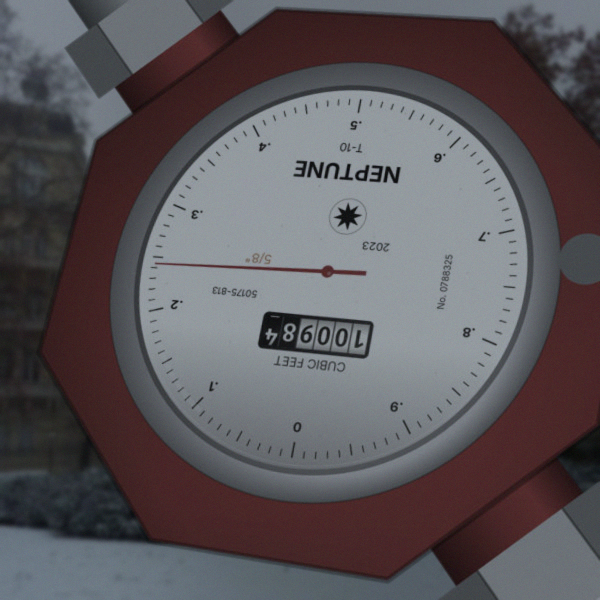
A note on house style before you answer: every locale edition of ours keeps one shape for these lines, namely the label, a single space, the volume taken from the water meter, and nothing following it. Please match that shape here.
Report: 100984.24 ft³
